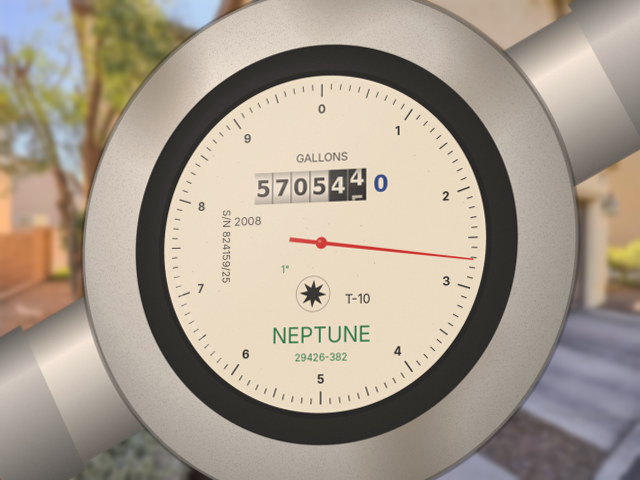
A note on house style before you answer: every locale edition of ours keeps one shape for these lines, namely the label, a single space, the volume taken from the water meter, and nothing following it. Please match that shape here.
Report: 5705442.7 gal
